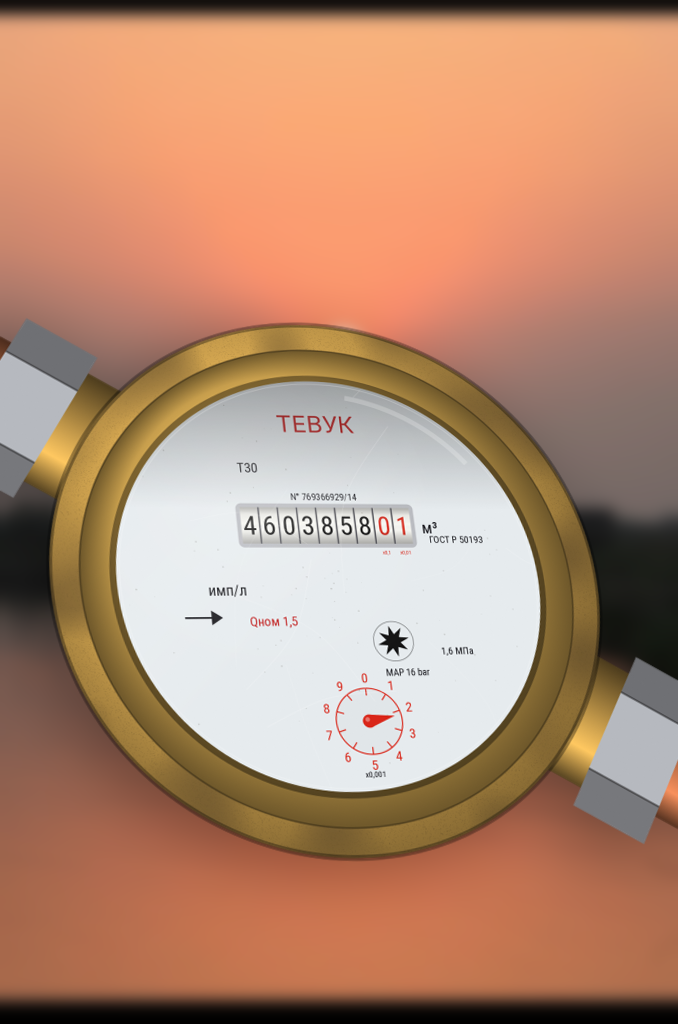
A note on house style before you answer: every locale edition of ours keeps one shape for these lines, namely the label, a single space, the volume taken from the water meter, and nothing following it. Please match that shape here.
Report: 4603858.012 m³
